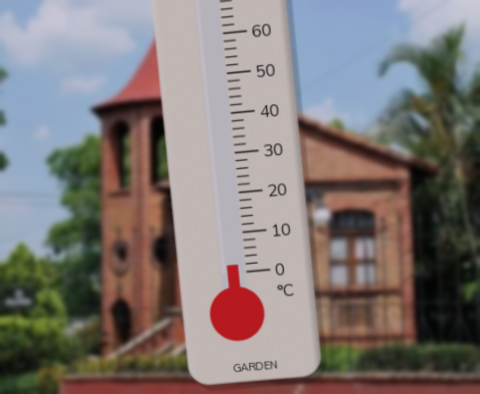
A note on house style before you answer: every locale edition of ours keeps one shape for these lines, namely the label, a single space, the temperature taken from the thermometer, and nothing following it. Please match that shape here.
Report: 2 °C
